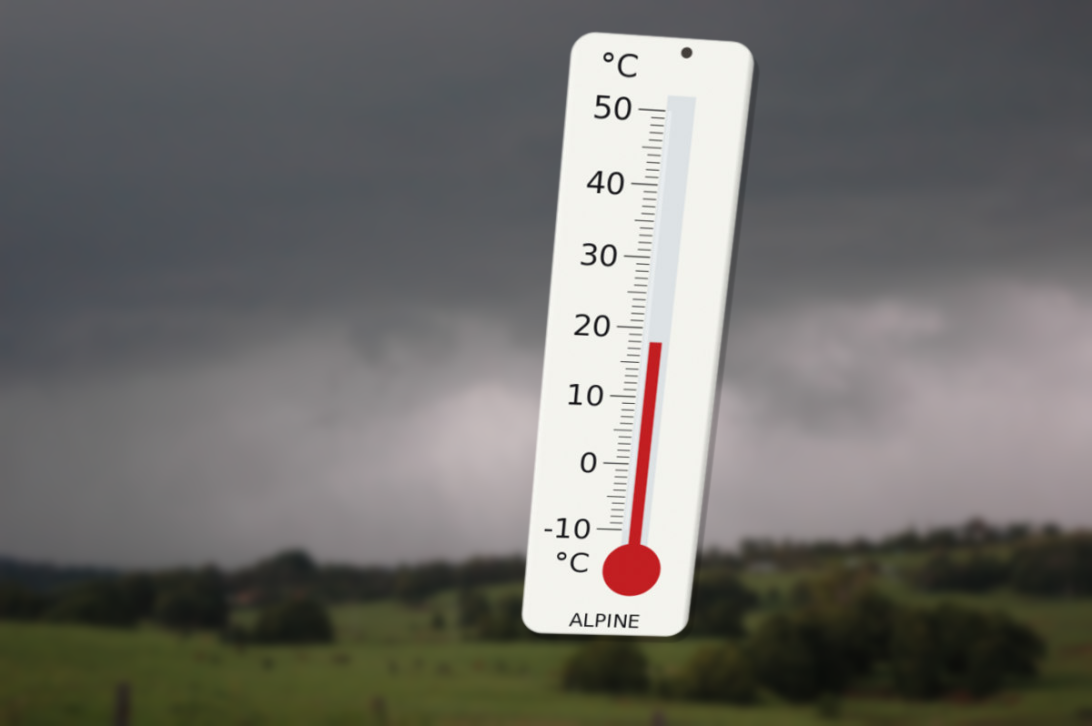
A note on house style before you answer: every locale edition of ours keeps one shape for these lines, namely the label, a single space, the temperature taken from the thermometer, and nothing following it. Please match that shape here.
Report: 18 °C
